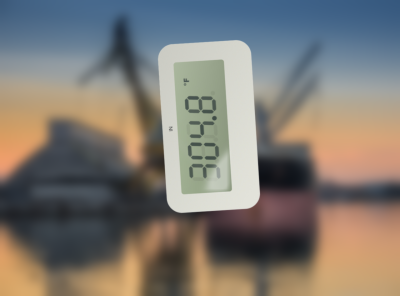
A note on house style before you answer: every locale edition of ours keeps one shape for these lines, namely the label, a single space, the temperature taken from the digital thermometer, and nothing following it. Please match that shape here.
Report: 304.8 °F
